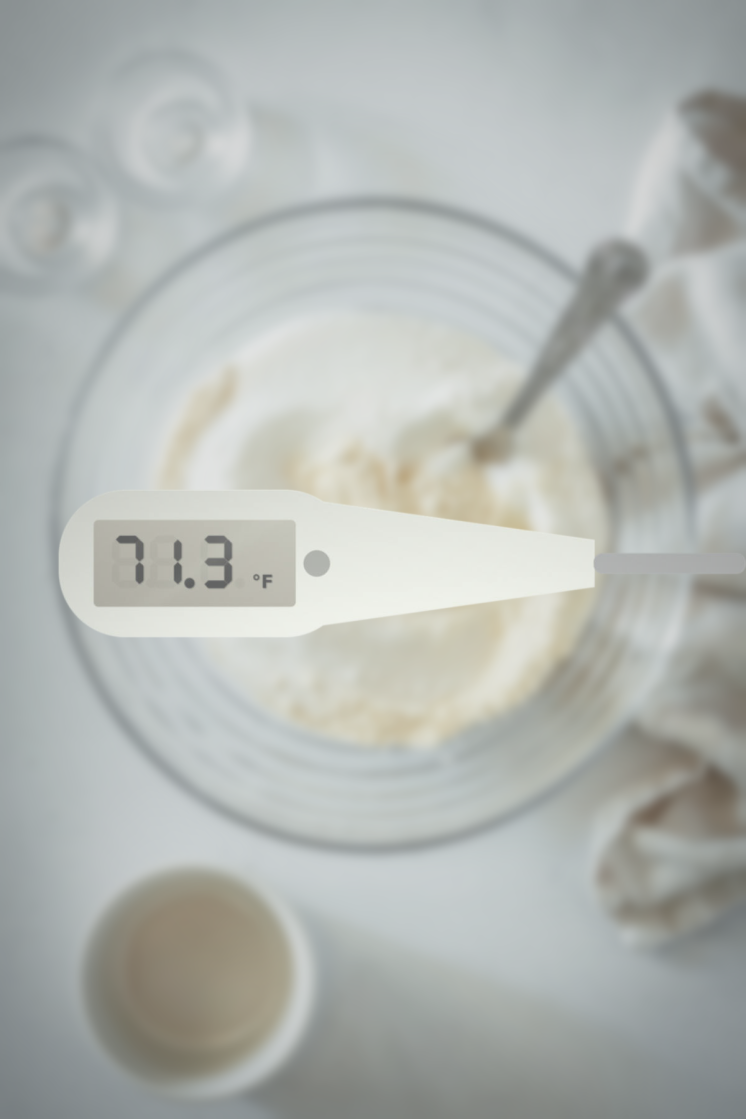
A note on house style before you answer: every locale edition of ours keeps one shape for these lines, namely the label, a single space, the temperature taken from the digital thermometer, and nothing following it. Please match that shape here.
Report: 71.3 °F
